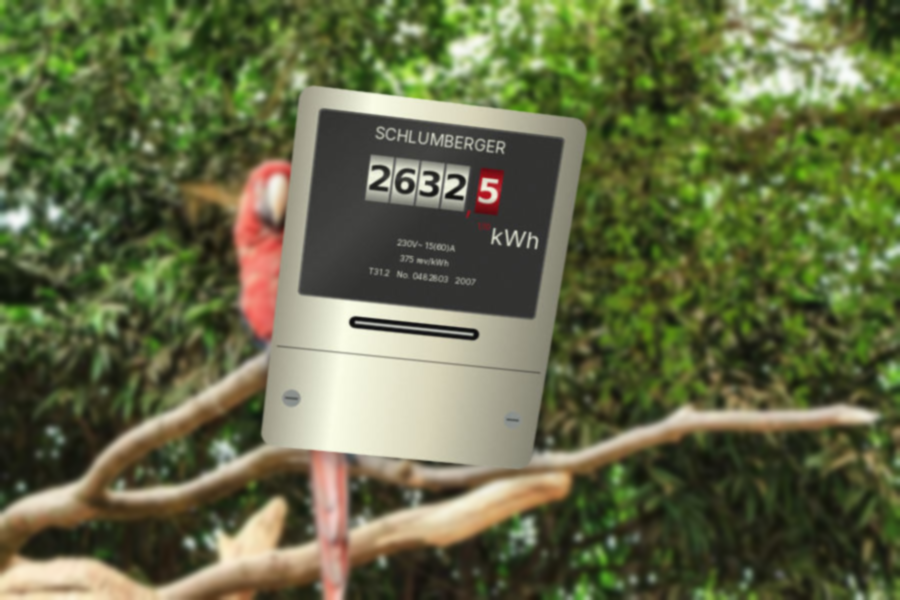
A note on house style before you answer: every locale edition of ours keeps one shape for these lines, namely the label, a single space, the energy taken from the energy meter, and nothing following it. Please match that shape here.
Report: 2632.5 kWh
